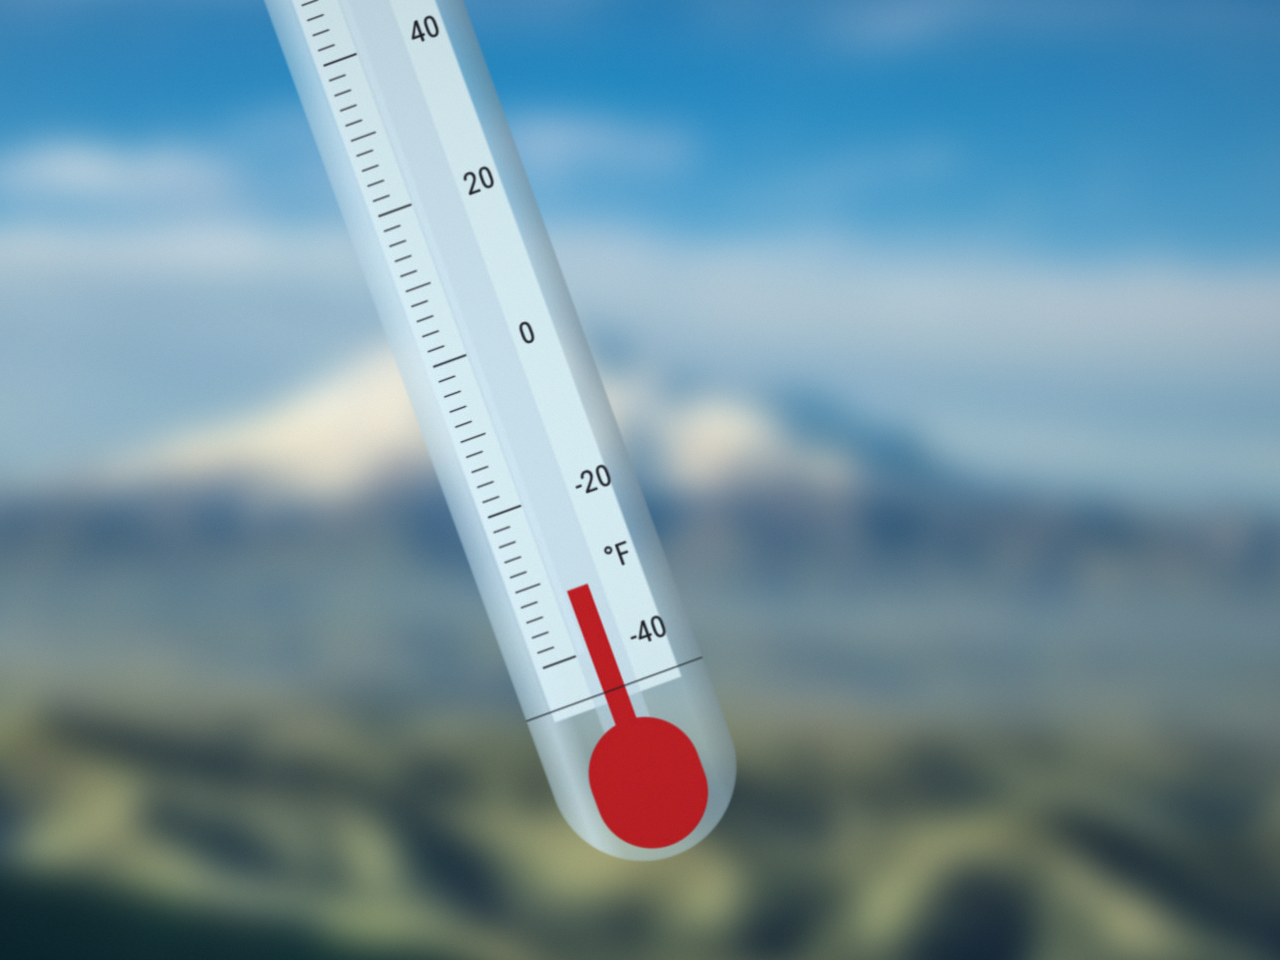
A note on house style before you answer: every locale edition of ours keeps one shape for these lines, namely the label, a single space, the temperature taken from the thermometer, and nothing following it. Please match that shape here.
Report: -32 °F
